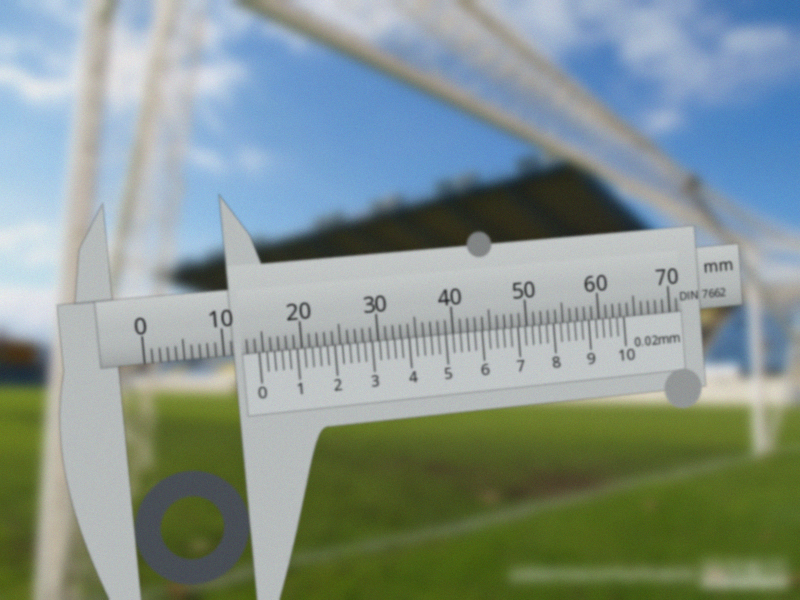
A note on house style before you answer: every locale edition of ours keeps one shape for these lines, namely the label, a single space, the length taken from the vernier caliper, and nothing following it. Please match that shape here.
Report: 14.5 mm
